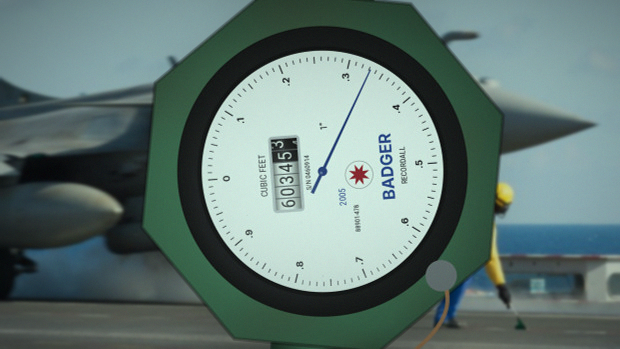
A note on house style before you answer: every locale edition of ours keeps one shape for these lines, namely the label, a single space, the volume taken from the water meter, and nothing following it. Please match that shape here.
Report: 603453.33 ft³
